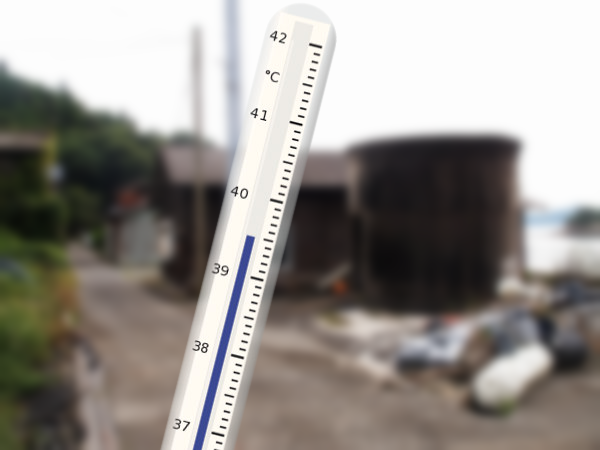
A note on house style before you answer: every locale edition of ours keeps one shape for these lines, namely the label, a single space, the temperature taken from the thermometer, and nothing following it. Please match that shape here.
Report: 39.5 °C
